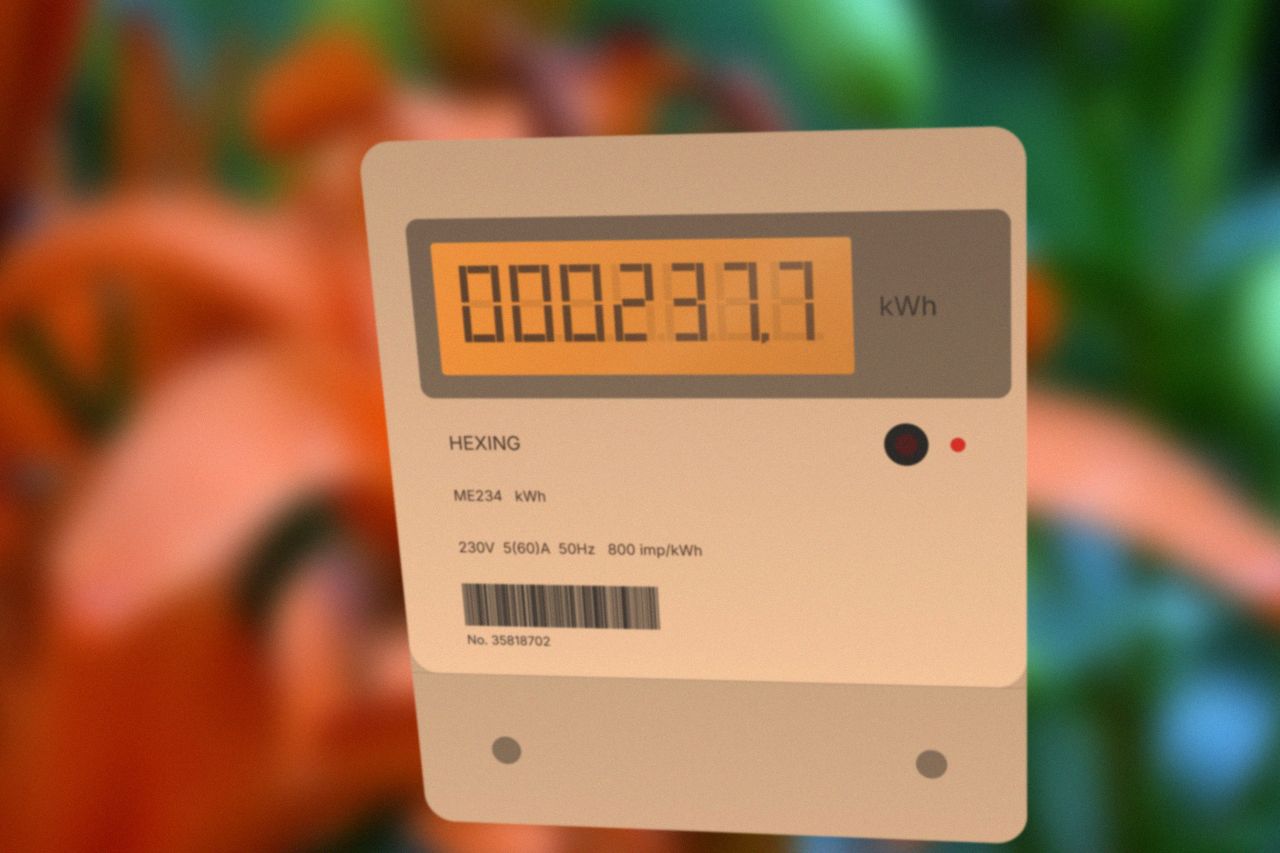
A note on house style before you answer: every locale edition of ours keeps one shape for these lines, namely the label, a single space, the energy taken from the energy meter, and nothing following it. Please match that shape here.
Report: 237.7 kWh
